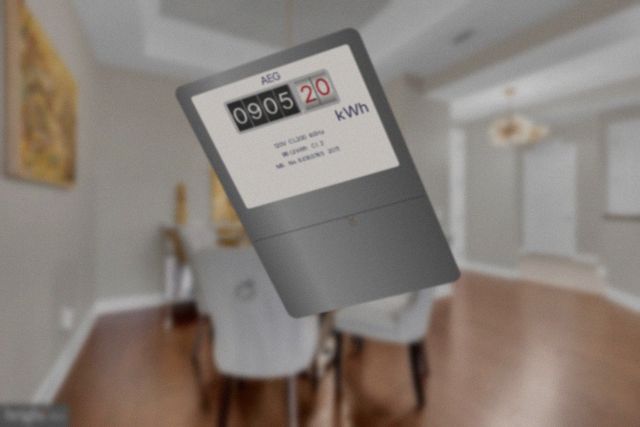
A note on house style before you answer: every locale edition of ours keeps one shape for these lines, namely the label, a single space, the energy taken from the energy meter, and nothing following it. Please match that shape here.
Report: 905.20 kWh
